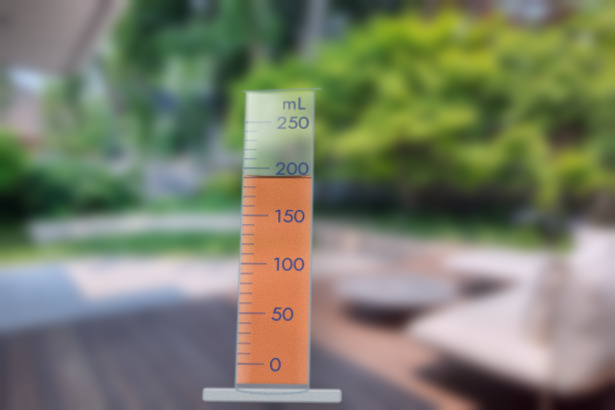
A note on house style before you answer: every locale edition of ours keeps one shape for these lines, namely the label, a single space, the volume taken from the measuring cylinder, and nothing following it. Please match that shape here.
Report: 190 mL
